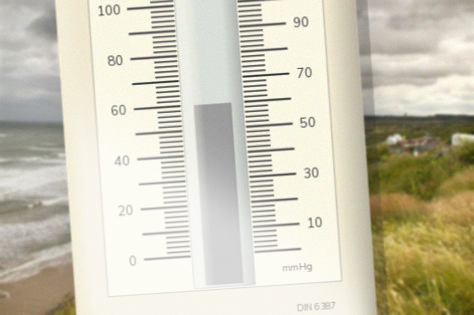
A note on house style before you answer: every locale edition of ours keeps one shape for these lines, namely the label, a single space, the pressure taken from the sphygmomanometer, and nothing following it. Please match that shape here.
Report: 60 mmHg
